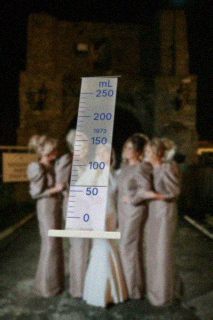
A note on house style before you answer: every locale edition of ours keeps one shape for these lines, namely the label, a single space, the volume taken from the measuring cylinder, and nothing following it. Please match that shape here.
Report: 60 mL
